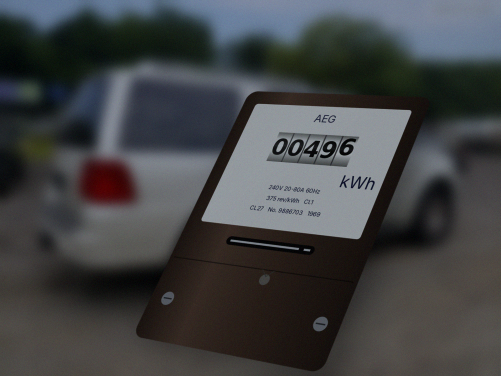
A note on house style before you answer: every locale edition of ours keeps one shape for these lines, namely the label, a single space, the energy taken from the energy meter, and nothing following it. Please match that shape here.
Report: 496 kWh
